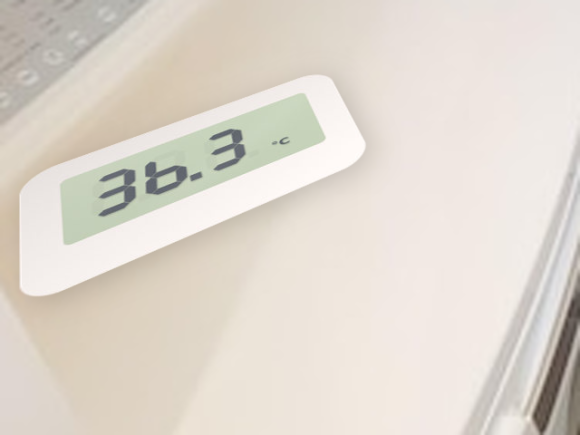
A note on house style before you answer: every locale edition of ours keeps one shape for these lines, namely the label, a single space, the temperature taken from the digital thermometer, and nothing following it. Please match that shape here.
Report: 36.3 °C
